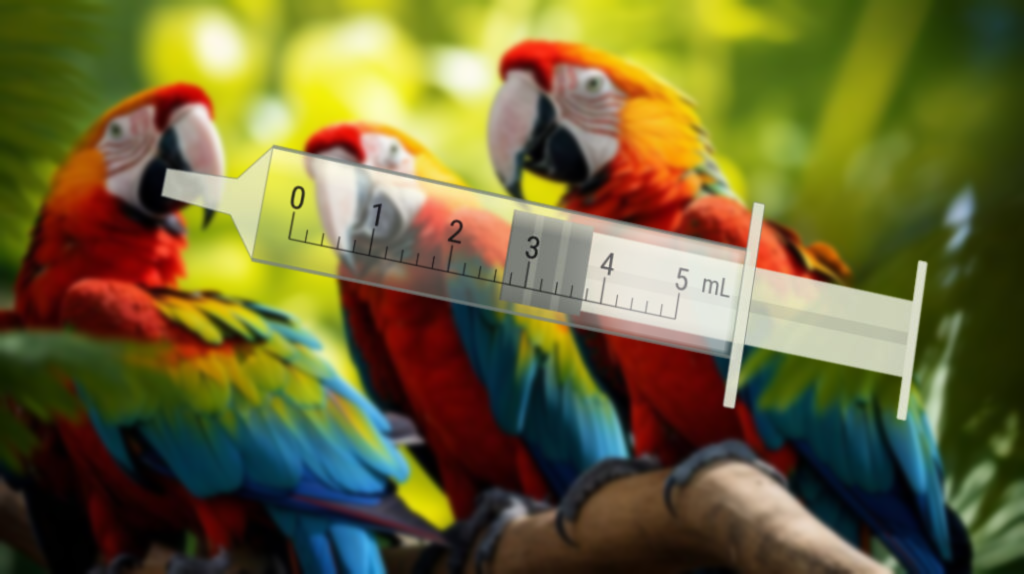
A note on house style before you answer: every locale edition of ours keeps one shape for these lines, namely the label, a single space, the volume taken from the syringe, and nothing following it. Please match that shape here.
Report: 2.7 mL
